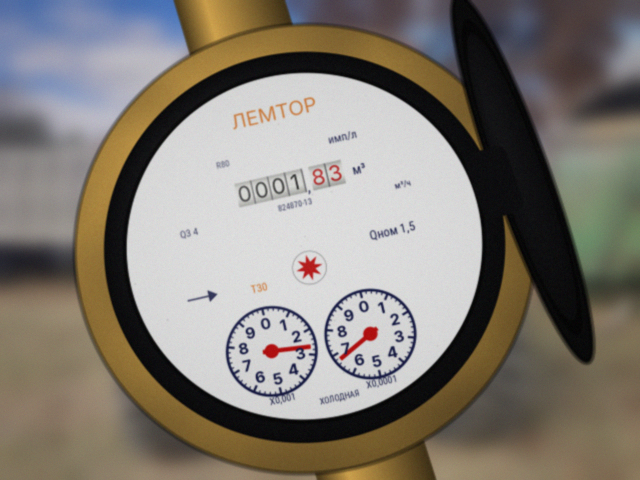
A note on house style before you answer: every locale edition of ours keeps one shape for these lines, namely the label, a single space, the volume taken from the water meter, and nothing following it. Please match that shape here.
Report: 1.8326 m³
